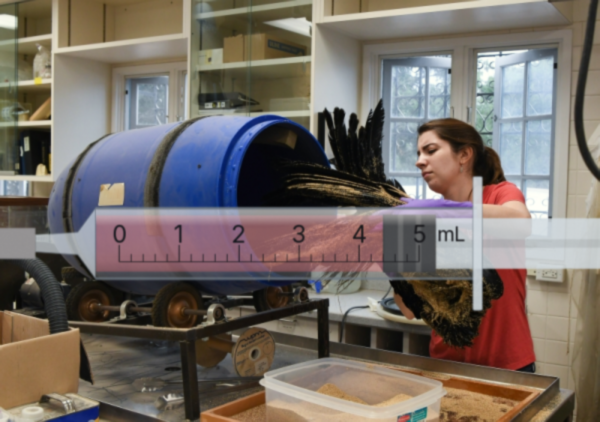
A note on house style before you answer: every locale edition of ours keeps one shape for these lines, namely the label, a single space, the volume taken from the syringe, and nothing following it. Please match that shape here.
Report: 4.4 mL
